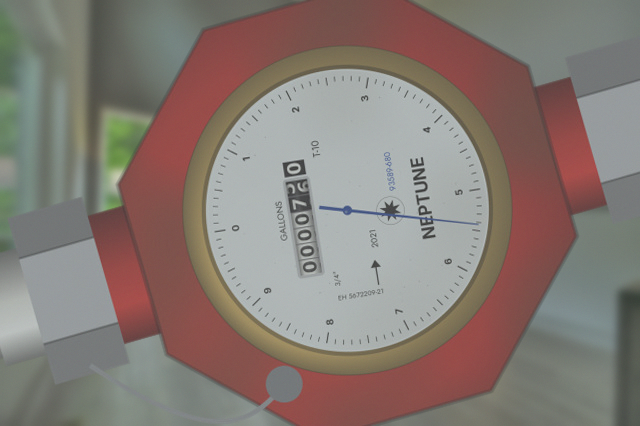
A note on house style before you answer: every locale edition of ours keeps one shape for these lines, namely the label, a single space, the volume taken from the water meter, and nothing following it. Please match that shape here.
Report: 755.4 gal
